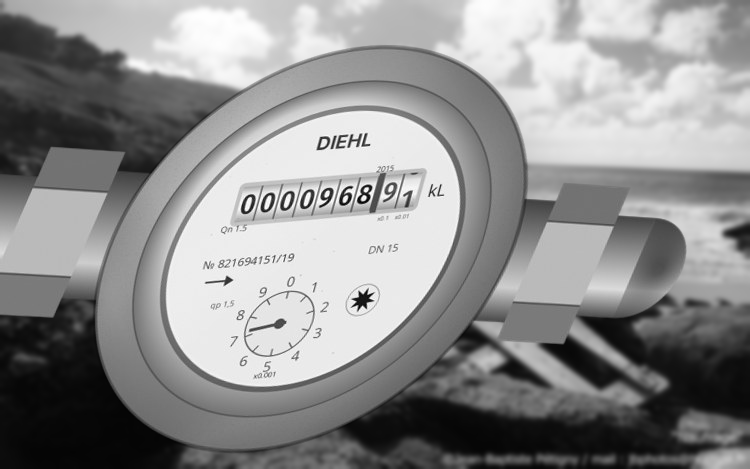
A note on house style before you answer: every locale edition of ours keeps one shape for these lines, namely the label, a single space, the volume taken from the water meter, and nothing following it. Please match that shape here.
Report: 968.907 kL
